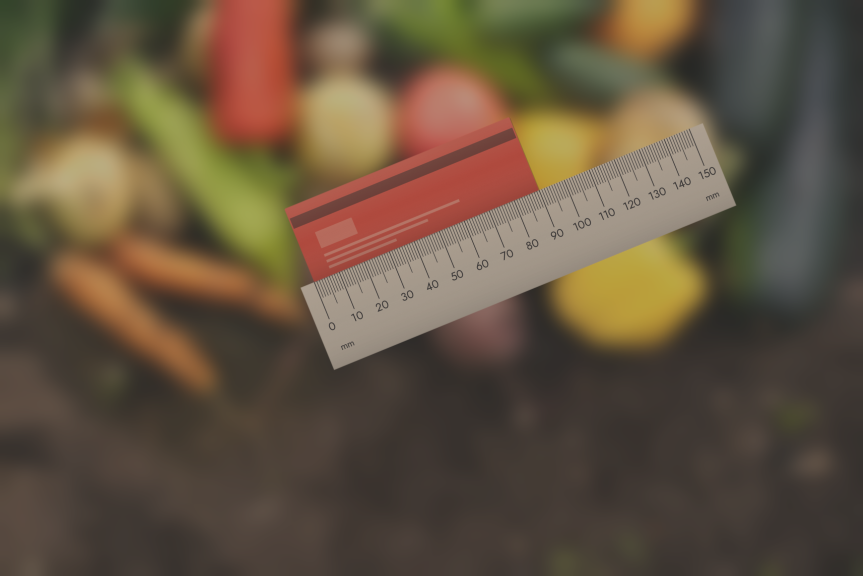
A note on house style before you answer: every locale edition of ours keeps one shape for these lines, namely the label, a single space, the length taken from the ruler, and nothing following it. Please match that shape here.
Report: 90 mm
